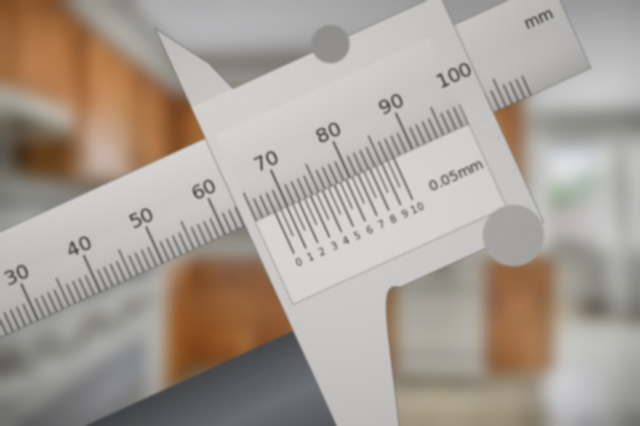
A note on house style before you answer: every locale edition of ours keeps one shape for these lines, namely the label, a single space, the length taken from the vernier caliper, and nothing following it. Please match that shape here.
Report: 68.0 mm
